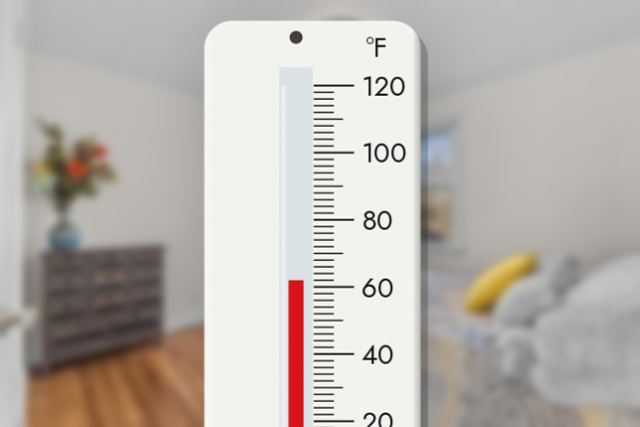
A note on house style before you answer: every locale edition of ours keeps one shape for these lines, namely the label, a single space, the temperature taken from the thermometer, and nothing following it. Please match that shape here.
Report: 62 °F
